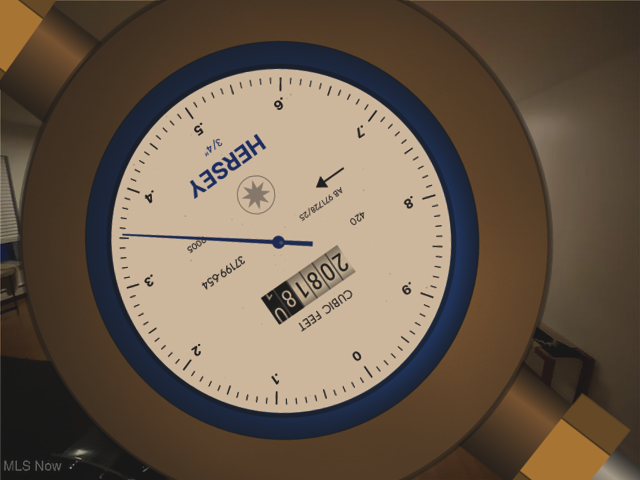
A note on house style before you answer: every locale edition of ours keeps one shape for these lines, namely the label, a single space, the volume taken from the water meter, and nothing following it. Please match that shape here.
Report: 208180.35 ft³
